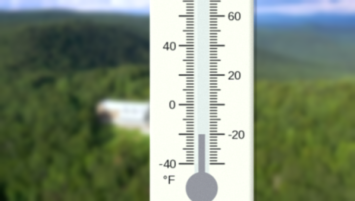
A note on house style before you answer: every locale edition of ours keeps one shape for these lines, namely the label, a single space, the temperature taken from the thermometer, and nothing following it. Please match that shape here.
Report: -20 °F
